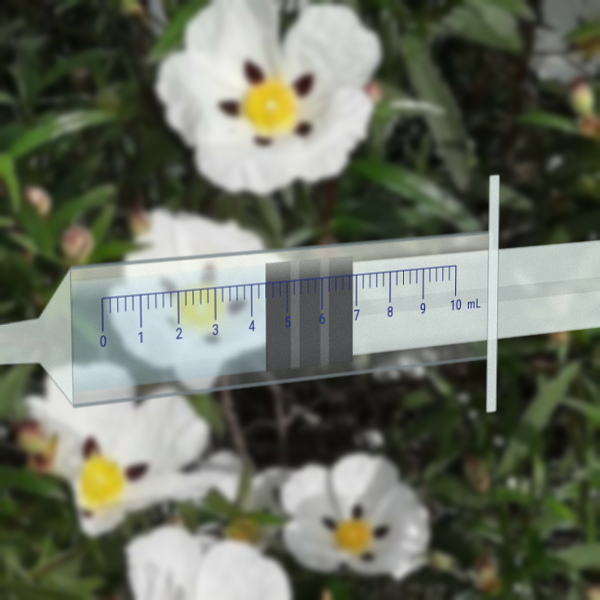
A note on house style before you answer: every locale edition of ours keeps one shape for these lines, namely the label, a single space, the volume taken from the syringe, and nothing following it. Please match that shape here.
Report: 4.4 mL
